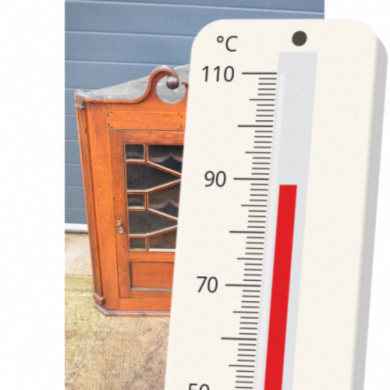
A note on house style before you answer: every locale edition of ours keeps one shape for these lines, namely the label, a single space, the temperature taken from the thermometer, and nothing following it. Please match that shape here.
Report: 89 °C
